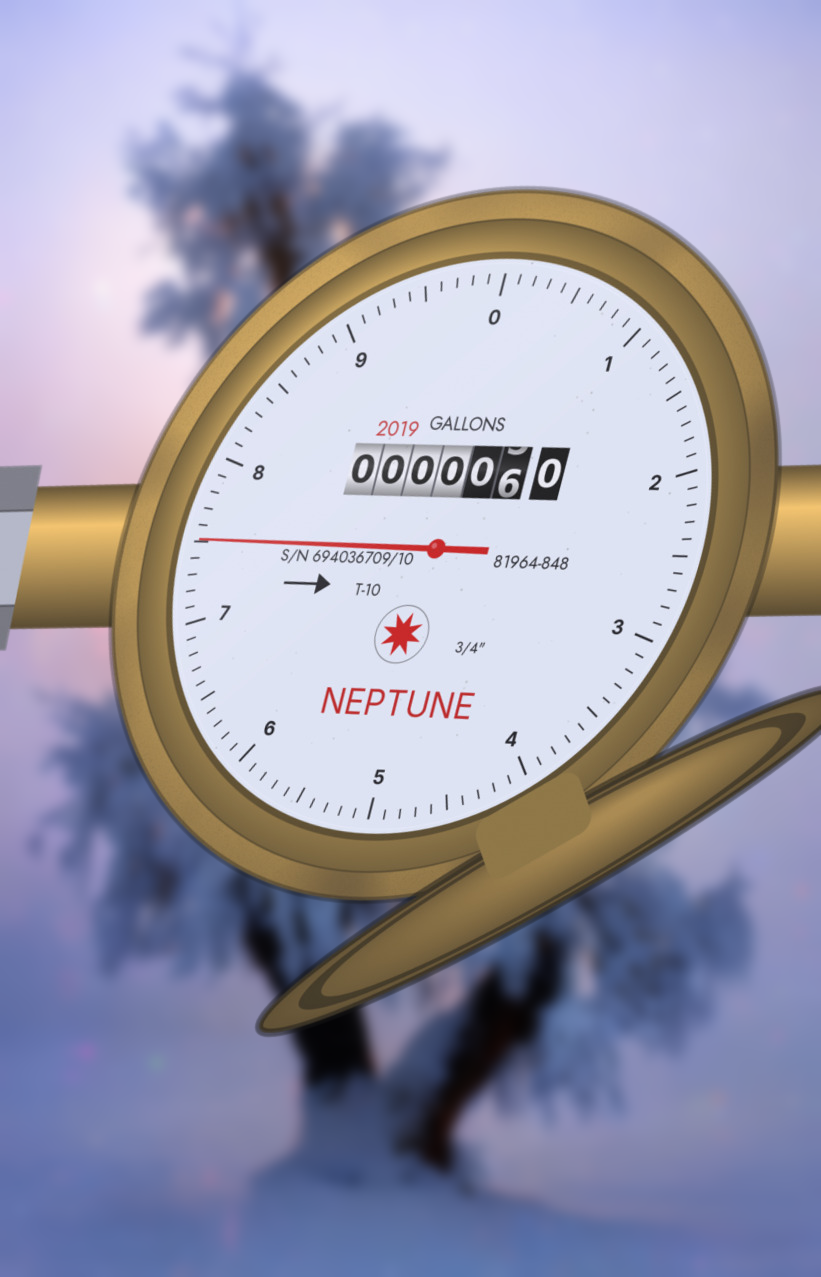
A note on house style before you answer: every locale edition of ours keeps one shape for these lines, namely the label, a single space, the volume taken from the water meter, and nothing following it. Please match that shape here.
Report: 57.5 gal
